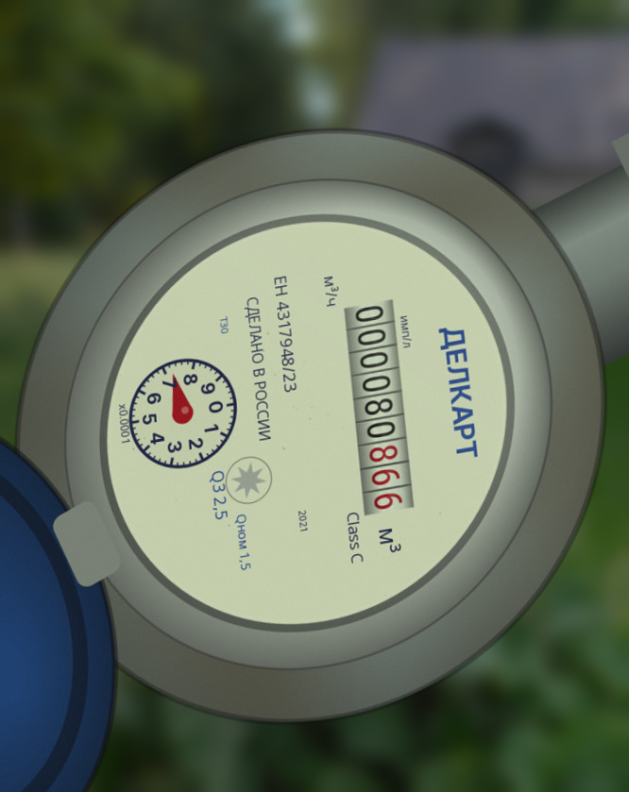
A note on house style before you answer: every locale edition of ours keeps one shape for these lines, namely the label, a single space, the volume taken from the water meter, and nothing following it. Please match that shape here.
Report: 80.8667 m³
